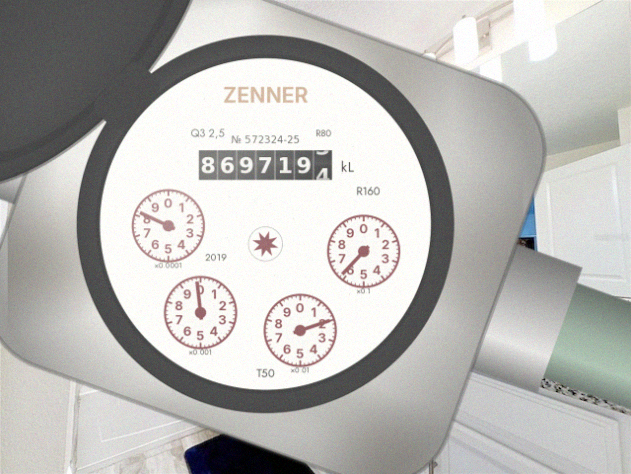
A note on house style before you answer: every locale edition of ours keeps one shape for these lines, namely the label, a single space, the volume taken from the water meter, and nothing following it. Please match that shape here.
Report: 8697193.6198 kL
